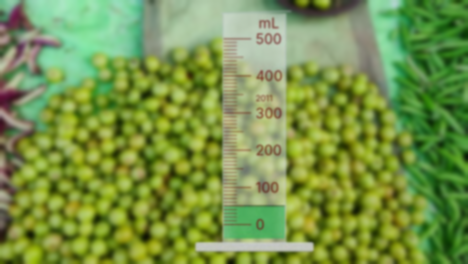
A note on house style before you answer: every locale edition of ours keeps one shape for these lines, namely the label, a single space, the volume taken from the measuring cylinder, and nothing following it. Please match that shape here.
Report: 50 mL
